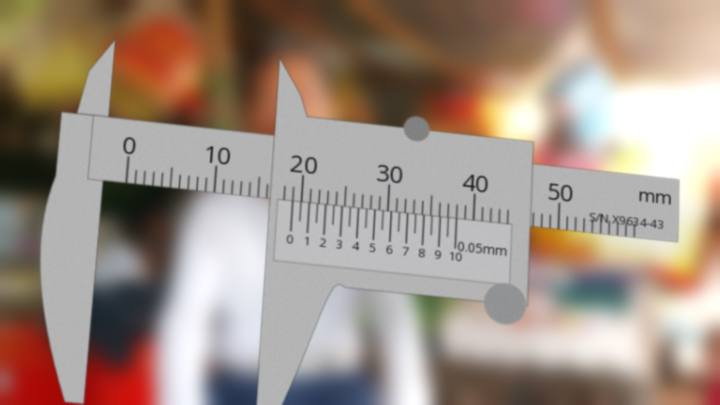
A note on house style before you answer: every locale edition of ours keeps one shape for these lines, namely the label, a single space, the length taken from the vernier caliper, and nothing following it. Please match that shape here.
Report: 19.0 mm
